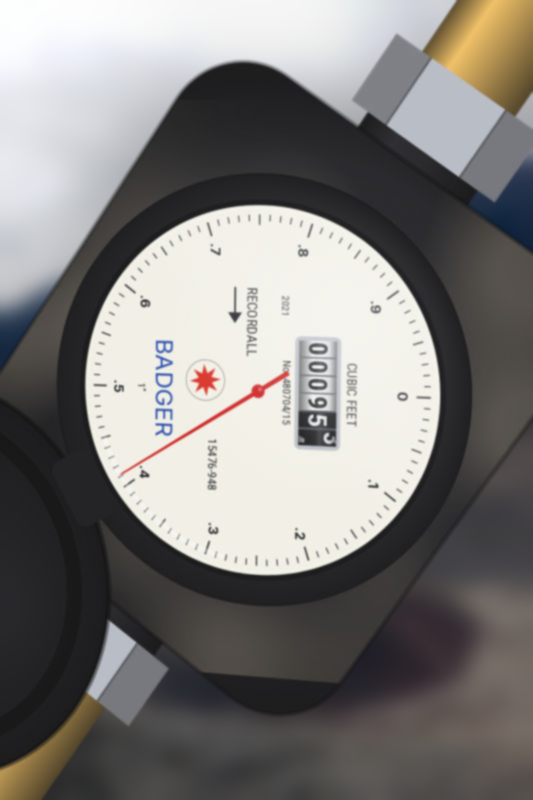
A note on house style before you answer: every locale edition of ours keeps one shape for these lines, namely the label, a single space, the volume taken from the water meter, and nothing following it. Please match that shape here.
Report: 953.41 ft³
